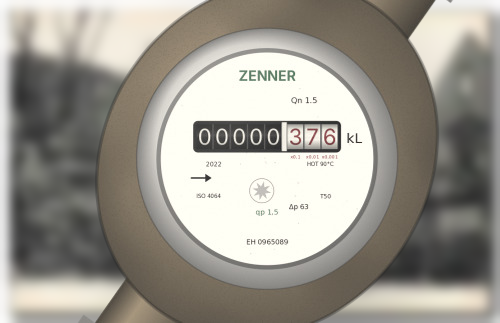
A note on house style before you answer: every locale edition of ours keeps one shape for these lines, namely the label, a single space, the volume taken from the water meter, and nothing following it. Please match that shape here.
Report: 0.376 kL
